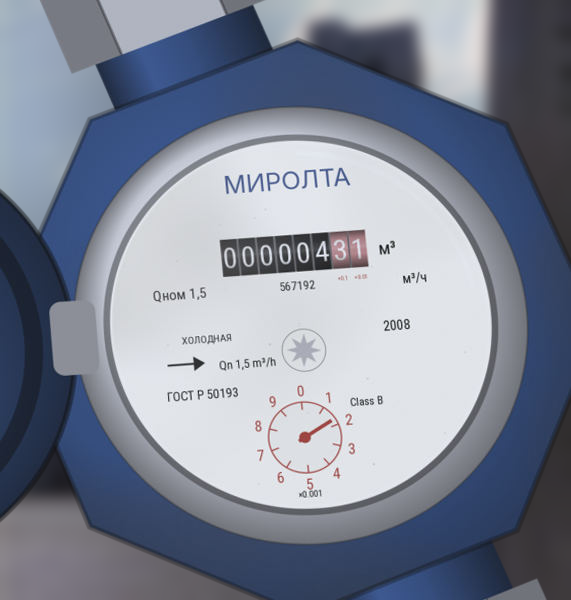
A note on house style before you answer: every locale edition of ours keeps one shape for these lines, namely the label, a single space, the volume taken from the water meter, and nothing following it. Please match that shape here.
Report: 4.311 m³
